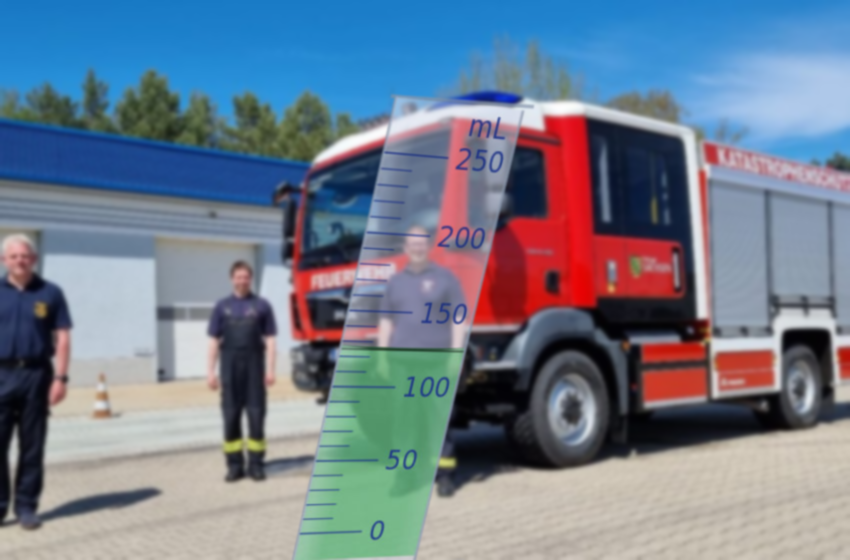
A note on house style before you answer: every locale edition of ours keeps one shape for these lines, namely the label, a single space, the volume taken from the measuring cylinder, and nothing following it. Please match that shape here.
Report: 125 mL
